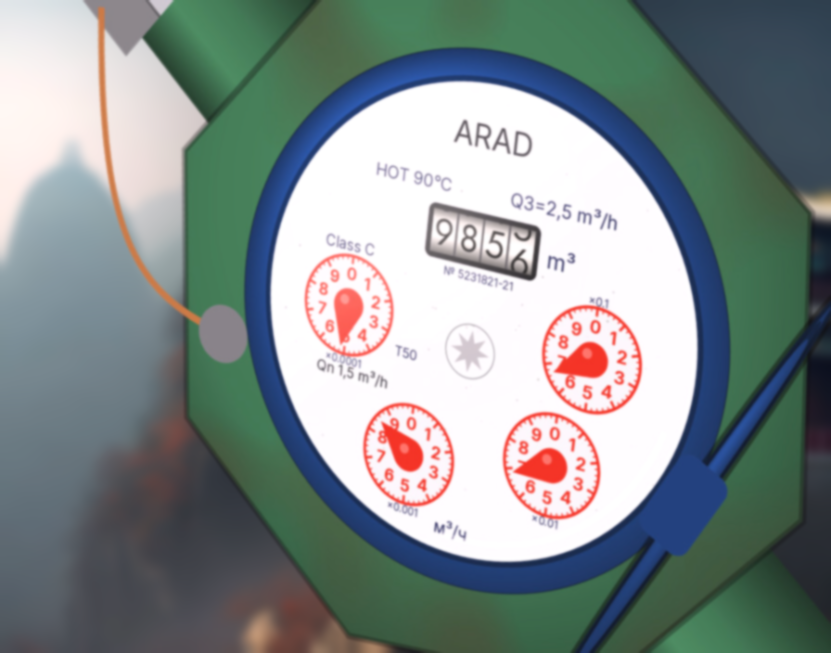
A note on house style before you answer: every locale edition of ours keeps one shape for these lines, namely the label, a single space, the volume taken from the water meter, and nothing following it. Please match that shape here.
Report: 9855.6685 m³
